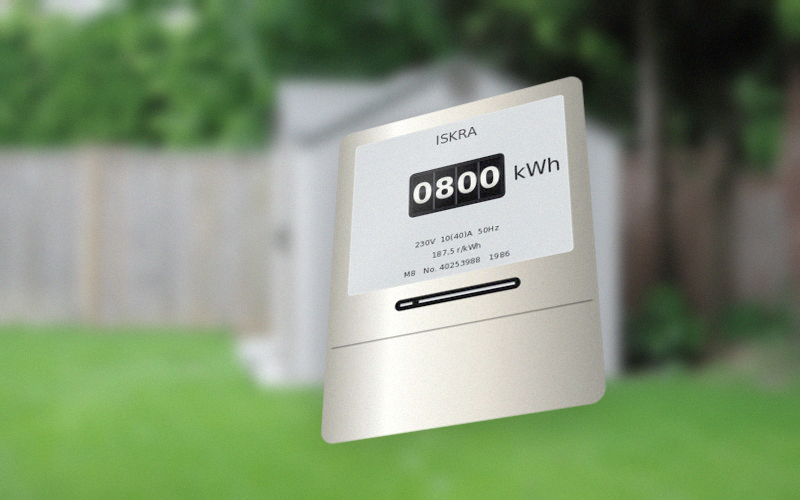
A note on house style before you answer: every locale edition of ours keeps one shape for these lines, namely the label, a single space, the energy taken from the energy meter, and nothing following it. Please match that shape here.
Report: 800 kWh
